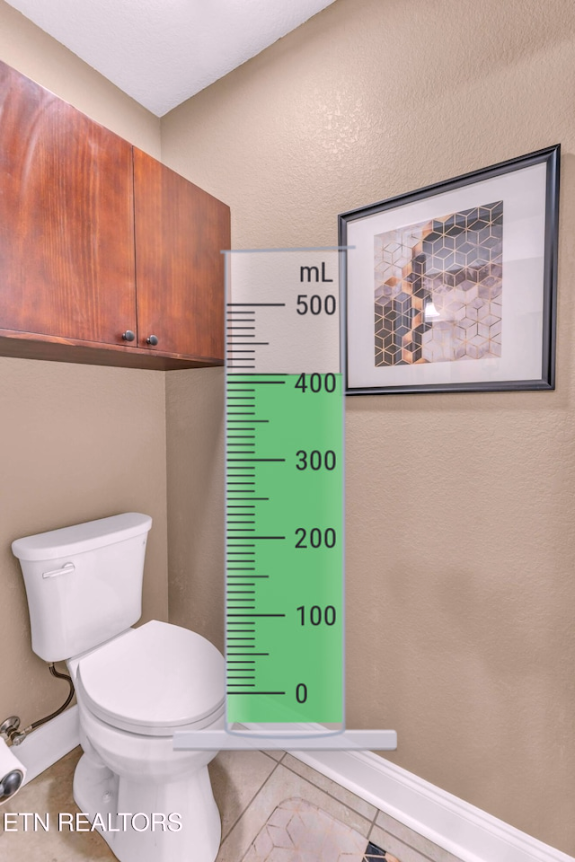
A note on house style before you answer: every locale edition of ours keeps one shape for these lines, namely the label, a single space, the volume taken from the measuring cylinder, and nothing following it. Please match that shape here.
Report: 410 mL
